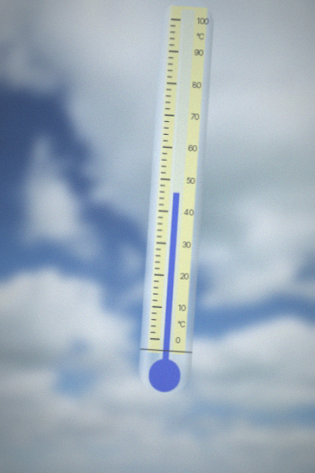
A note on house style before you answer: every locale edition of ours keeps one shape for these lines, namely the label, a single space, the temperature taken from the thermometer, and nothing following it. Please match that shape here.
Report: 46 °C
